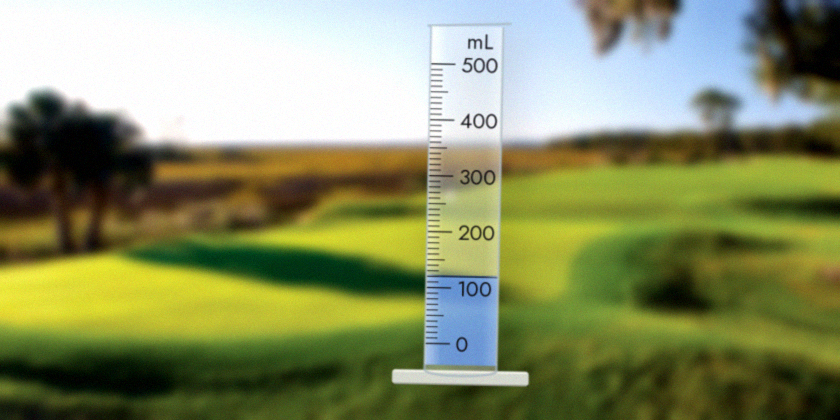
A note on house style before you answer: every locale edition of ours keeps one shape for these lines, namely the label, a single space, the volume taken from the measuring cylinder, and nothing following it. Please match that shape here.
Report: 120 mL
